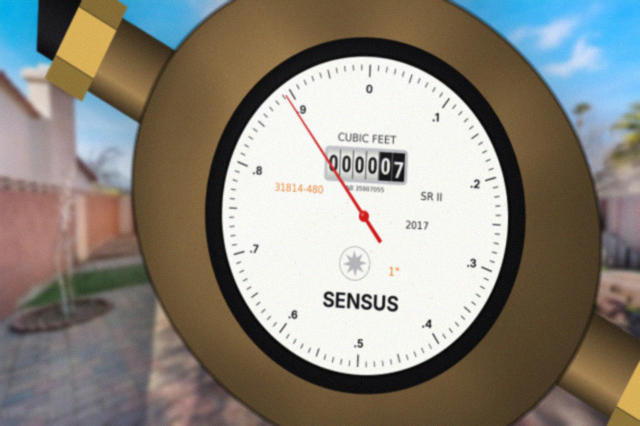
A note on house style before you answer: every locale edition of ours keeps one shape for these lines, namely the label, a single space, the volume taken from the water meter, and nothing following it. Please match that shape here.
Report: 6.89 ft³
